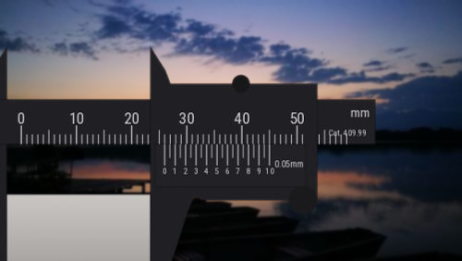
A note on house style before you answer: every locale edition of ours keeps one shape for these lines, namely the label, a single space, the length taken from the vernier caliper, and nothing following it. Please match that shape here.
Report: 26.0 mm
